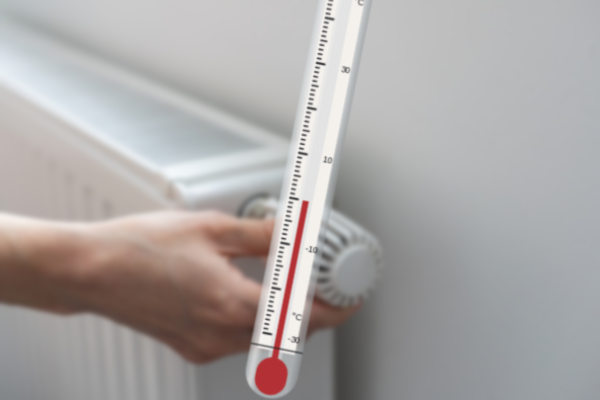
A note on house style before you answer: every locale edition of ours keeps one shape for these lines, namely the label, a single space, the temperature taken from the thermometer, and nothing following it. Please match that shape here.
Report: 0 °C
